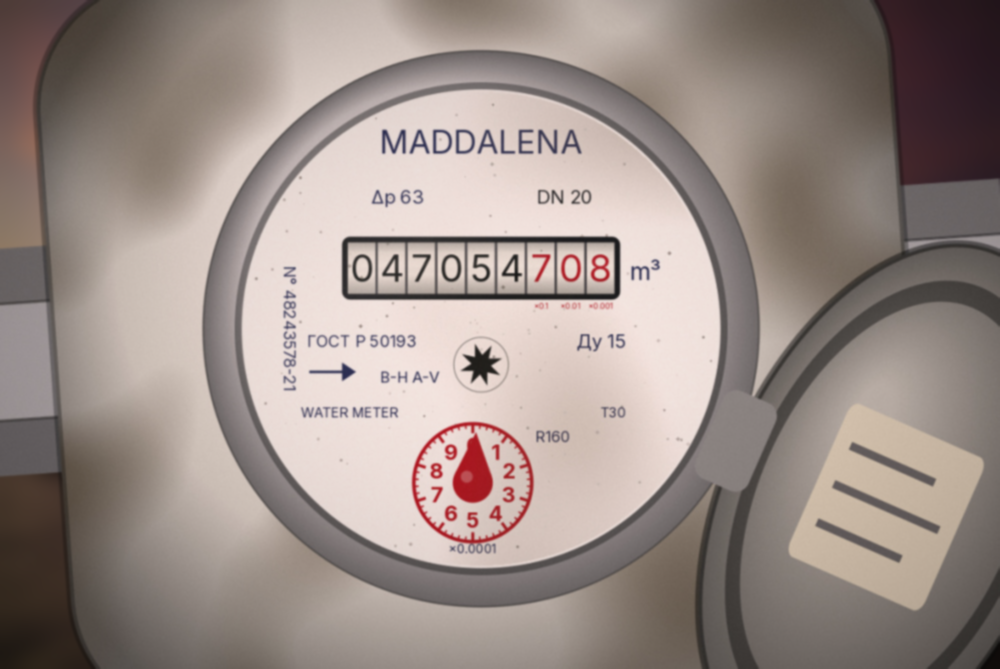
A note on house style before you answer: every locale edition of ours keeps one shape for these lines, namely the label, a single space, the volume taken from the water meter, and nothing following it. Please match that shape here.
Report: 47054.7080 m³
